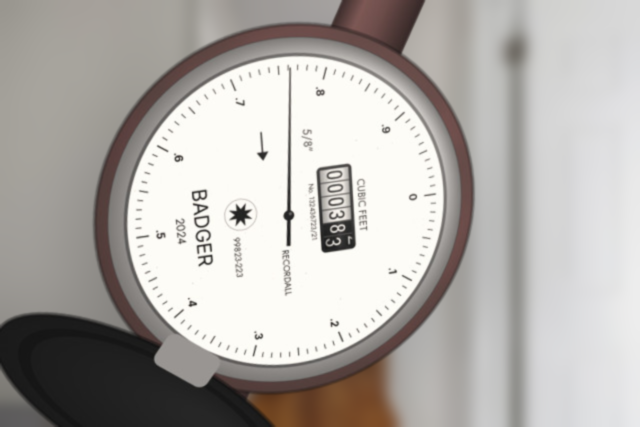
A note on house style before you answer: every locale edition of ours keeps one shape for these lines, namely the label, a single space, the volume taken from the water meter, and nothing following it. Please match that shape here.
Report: 382.76 ft³
